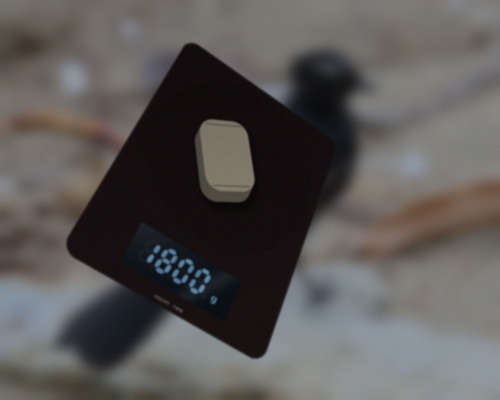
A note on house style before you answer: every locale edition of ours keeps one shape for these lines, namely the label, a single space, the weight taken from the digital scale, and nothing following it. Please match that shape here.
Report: 1800 g
